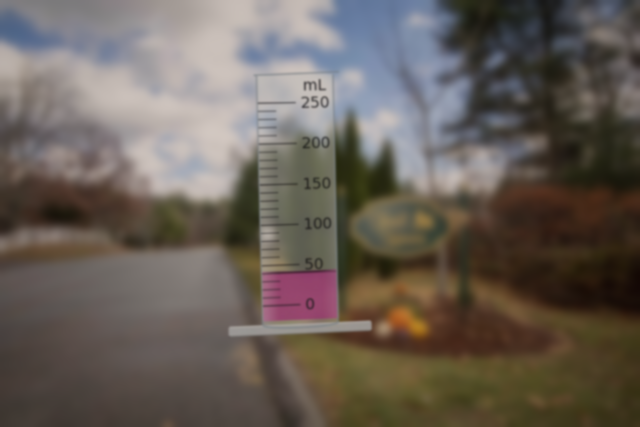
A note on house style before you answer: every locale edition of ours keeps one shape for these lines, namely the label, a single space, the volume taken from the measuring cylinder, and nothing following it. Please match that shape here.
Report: 40 mL
